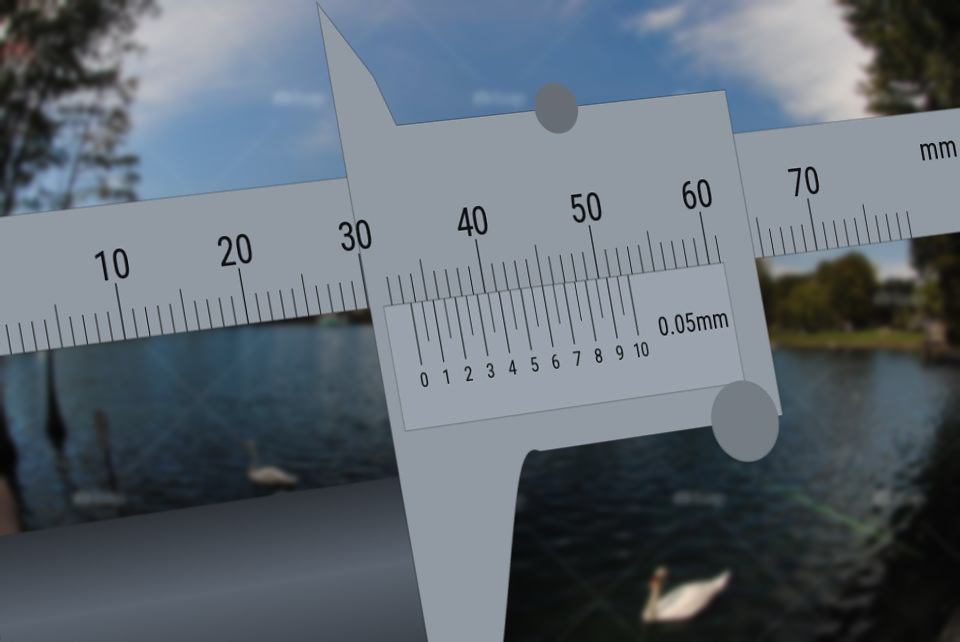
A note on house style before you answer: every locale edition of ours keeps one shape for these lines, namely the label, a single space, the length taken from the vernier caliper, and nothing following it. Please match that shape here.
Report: 33.6 mm
